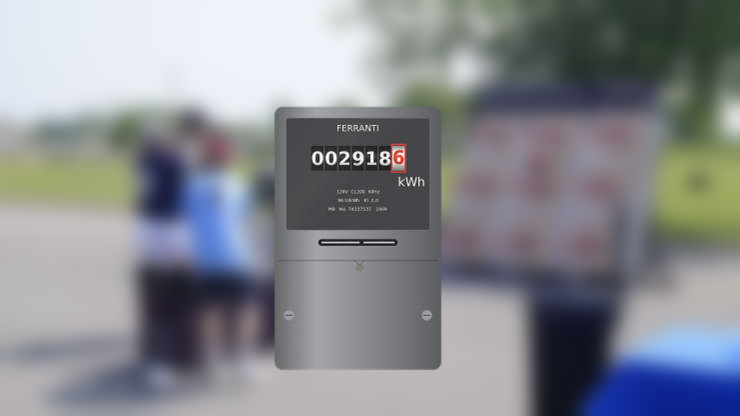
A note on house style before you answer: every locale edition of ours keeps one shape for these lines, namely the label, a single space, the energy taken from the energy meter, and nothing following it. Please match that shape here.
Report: 2918.6 kWh
